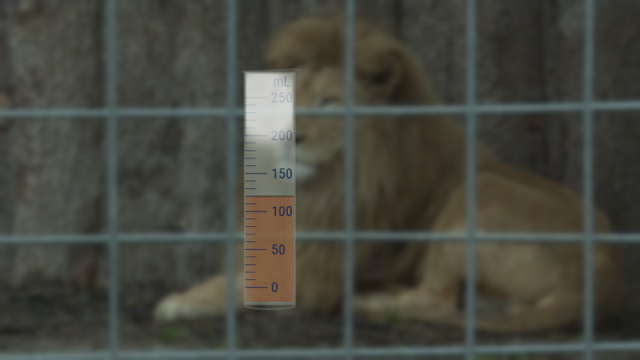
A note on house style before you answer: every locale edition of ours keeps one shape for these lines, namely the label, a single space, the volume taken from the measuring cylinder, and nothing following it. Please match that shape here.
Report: 120 mL
